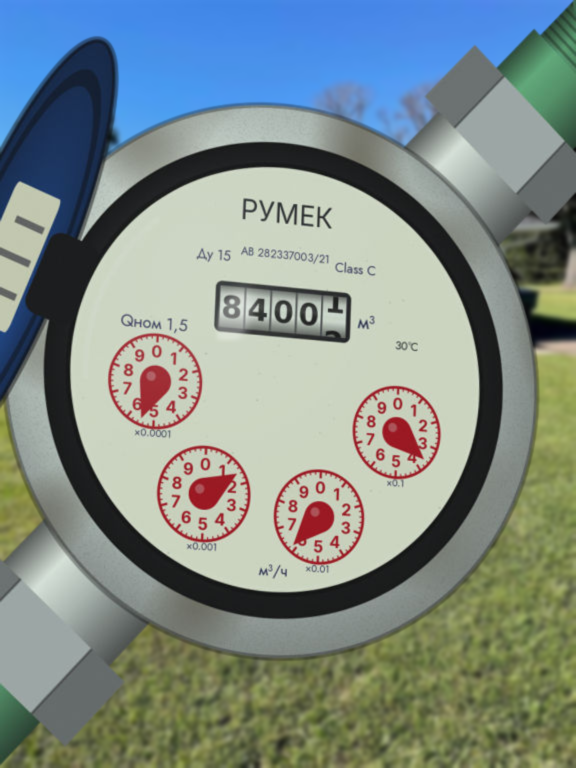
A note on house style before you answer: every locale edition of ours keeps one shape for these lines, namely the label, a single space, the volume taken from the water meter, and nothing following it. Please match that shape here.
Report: 84001.3615 m³
